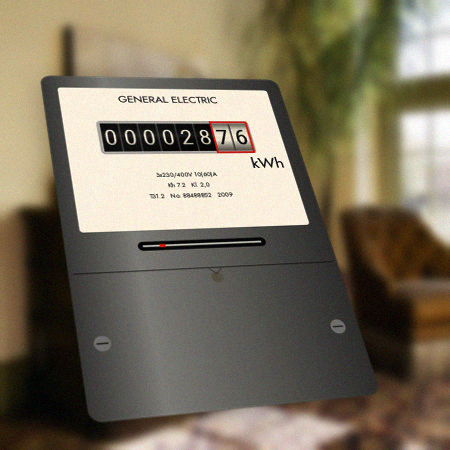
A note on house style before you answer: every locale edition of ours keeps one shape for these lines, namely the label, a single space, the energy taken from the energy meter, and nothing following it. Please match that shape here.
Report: 28.76 kWh
